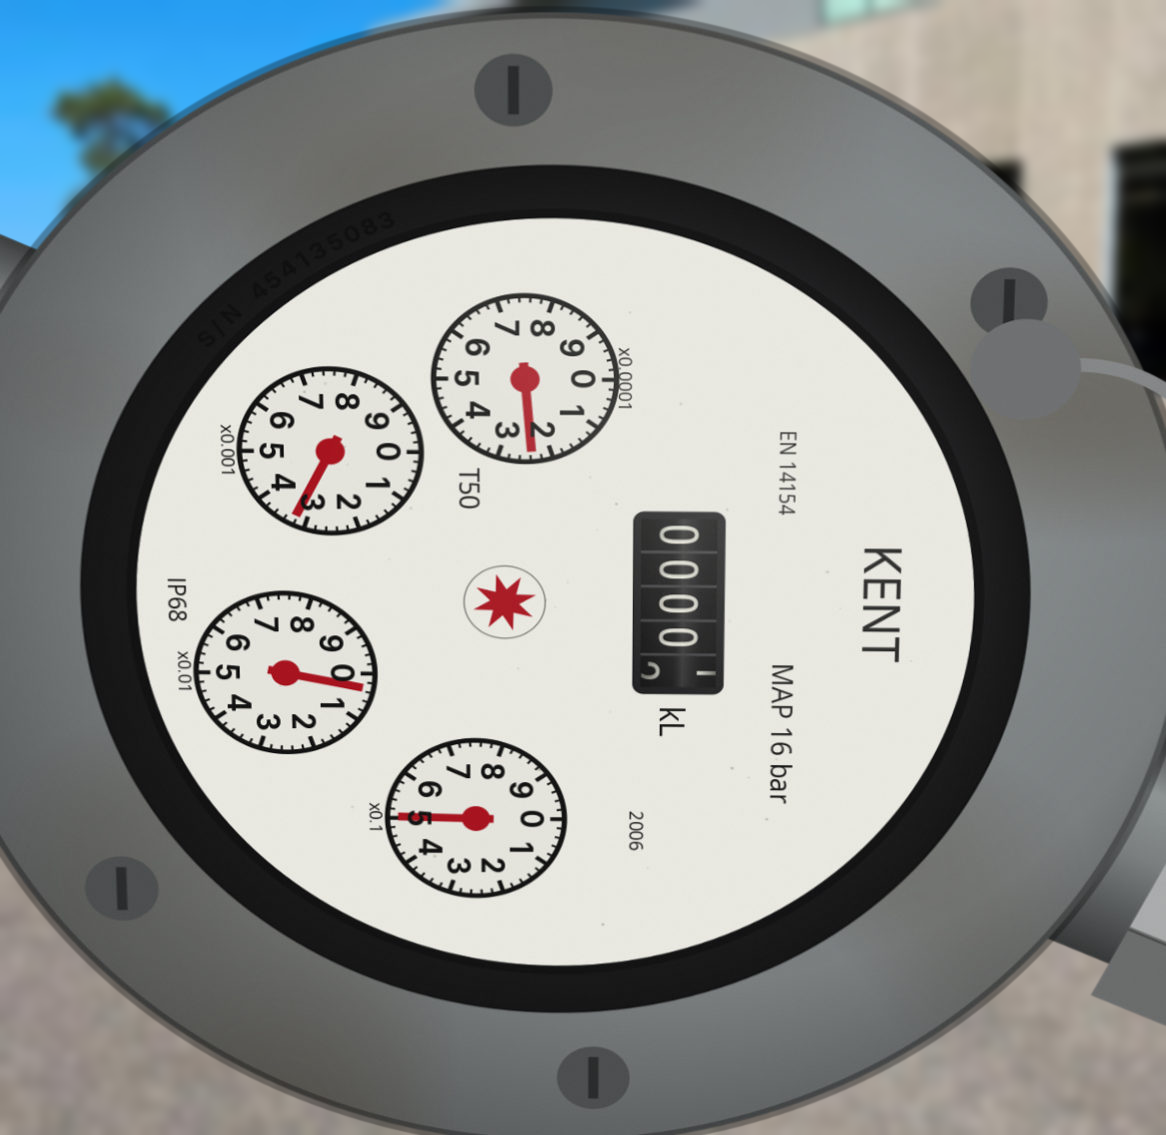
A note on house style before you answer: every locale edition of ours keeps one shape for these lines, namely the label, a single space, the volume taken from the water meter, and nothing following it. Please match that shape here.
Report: 1.5032 kL
